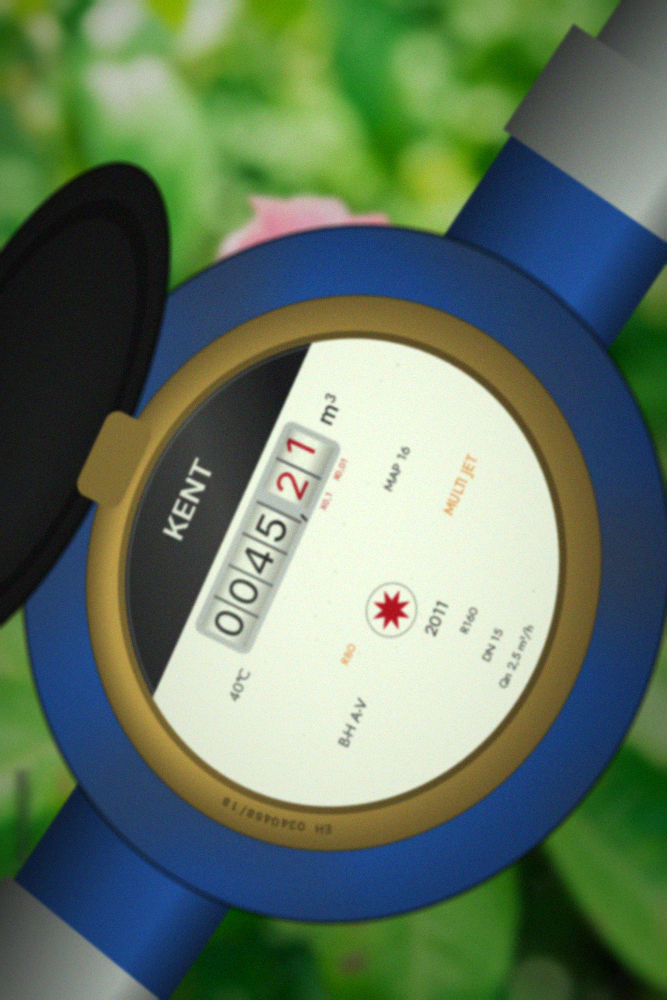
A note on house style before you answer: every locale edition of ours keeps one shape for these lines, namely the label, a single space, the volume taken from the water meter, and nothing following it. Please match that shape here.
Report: 45.21 m³
